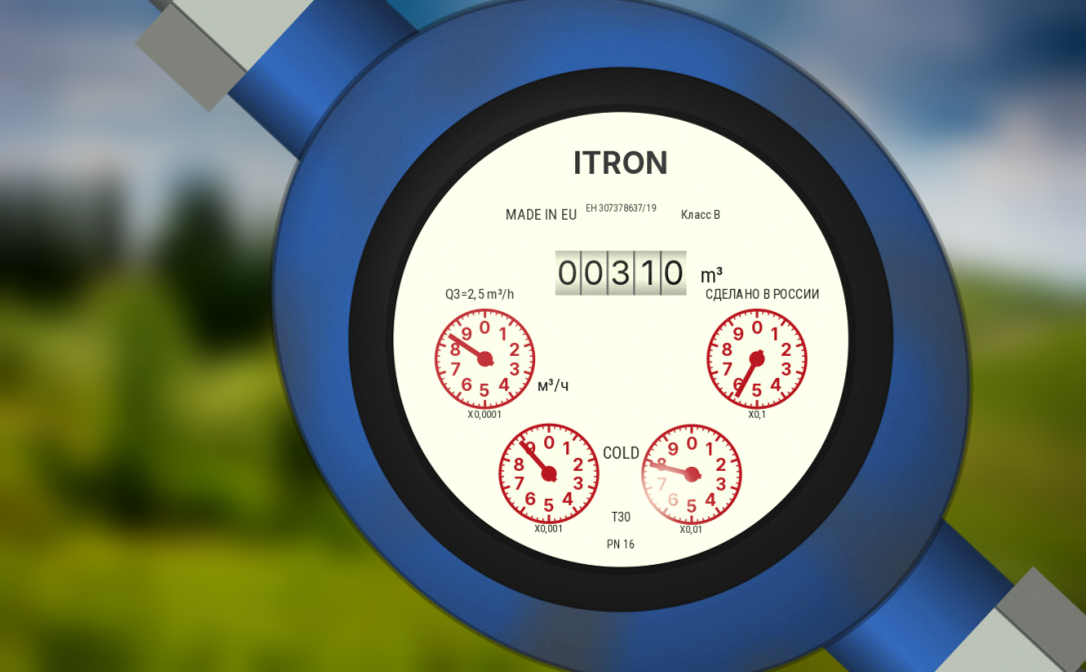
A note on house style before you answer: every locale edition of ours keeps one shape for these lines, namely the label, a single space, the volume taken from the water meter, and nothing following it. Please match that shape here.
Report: 310.5788 m³
